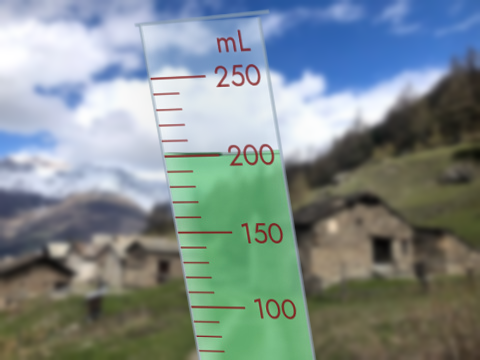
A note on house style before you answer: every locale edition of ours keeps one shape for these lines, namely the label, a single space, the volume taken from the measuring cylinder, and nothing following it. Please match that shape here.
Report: 200 mL
